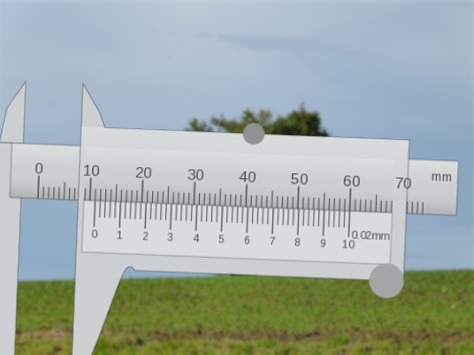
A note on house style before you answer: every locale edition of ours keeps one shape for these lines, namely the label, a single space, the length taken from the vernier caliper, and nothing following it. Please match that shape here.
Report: 11.0 mm
